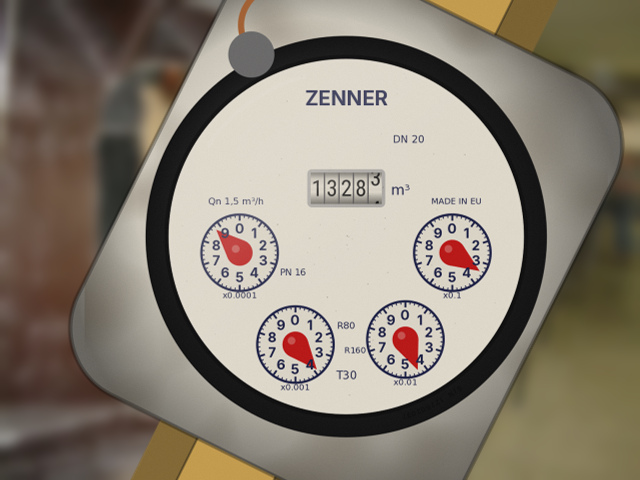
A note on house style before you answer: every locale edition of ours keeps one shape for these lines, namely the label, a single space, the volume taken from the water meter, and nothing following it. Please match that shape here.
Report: 13283.3438 m³
